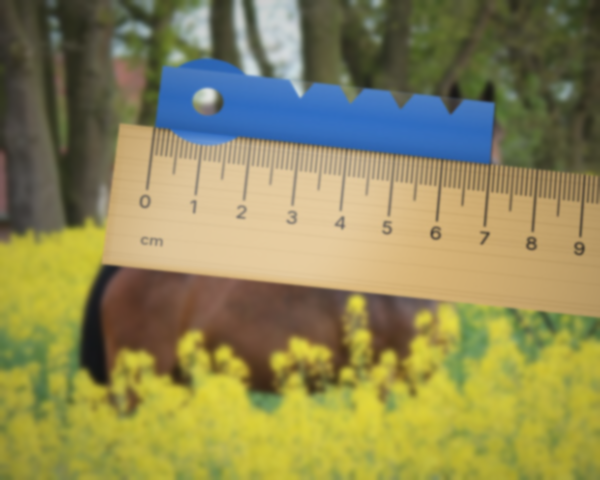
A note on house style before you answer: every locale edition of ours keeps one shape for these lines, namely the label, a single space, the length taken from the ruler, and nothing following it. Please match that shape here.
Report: 7 cm
